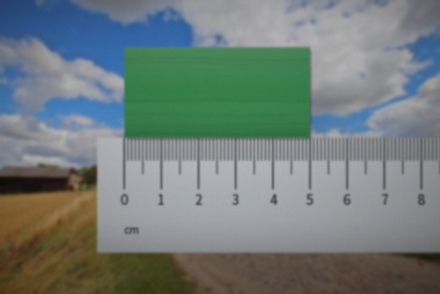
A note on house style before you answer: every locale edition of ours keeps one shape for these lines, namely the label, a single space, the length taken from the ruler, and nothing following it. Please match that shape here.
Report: 5 cm
